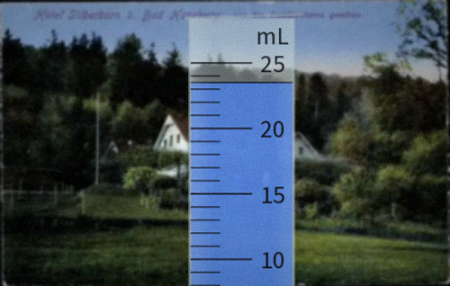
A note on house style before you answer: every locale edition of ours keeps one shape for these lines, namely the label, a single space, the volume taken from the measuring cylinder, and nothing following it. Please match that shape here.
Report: 23.5 mL
